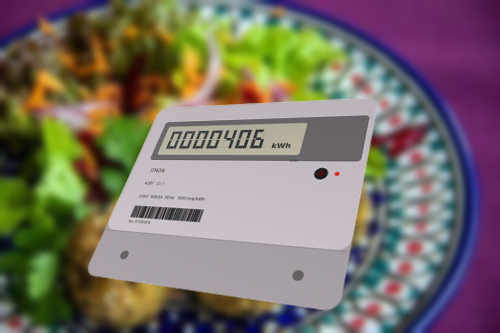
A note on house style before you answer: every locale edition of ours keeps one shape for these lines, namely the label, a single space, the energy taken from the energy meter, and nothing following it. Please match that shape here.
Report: 406 kWh
